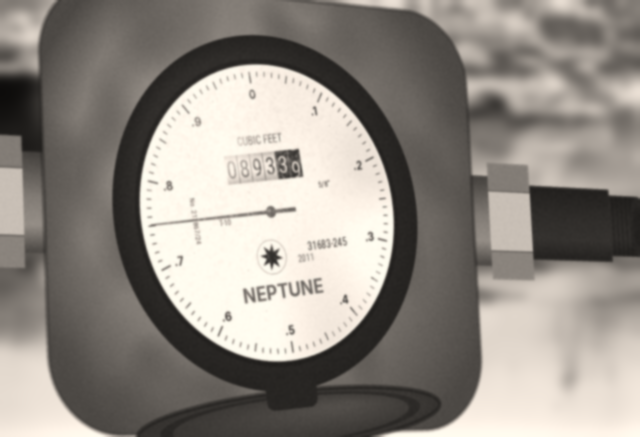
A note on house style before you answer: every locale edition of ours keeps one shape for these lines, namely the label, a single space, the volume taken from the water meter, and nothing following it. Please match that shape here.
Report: 89338.75 ft³
